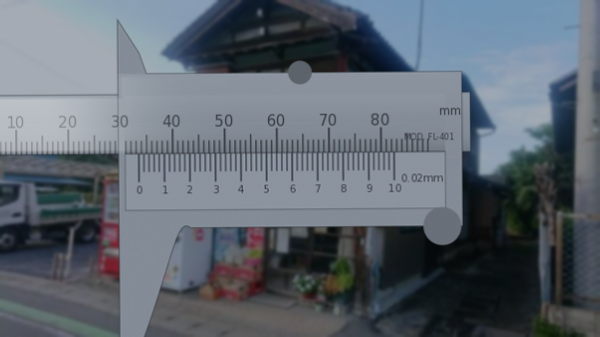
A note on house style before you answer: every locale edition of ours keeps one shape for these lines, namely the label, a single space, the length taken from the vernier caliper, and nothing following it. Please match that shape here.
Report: 33.5 mm
